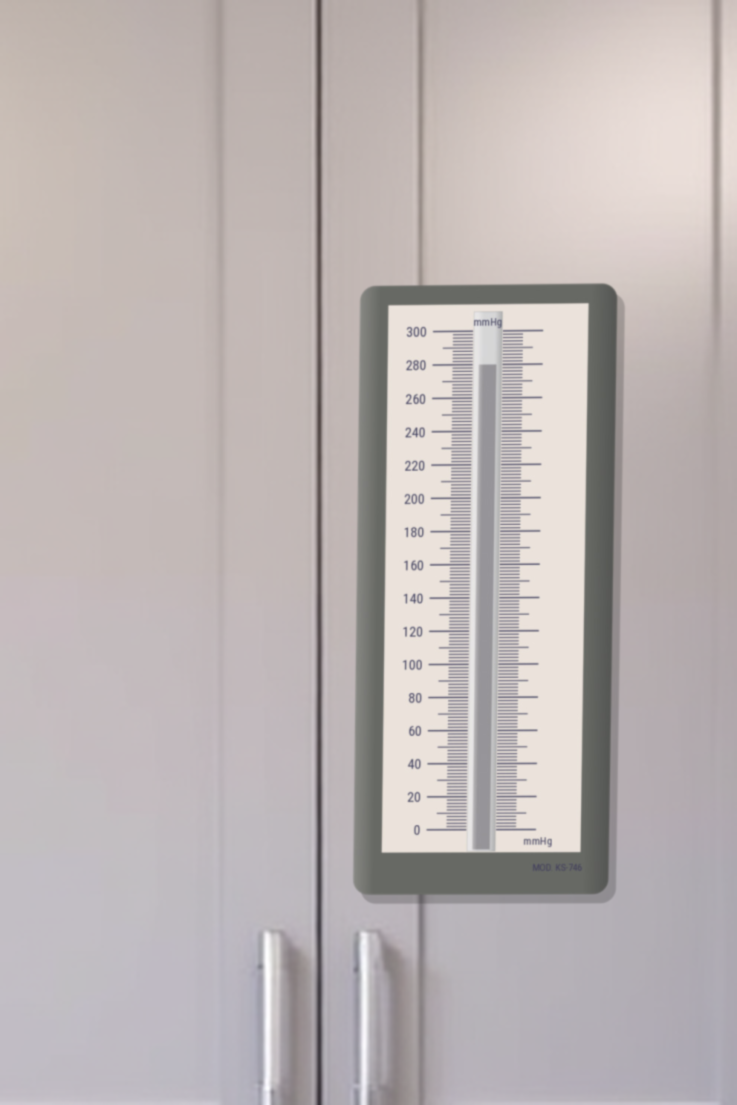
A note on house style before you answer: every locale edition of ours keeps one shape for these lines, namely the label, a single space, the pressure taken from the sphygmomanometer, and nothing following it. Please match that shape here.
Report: 280 mmHg
